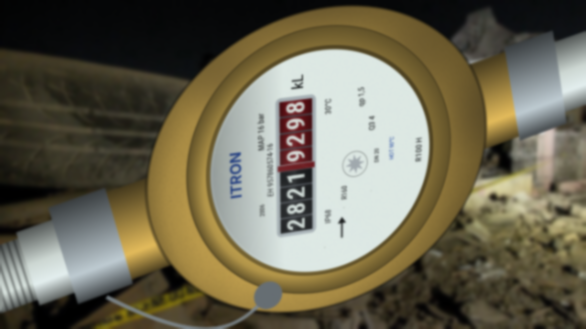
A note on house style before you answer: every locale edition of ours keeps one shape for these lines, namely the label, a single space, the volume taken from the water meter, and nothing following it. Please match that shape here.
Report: 2821.9298 kL
